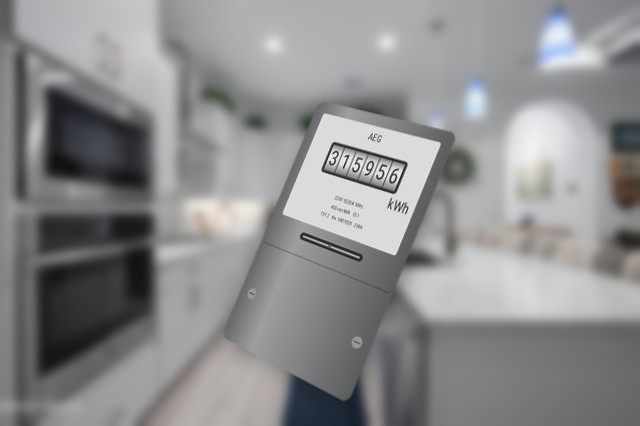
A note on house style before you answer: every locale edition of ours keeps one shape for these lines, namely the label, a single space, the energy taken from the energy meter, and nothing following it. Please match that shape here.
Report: 315956 kWh
